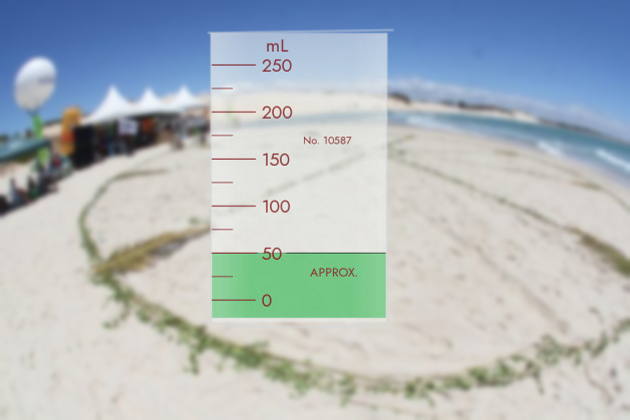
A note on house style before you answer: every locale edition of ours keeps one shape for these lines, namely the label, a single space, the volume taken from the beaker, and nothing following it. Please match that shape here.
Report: 50 mL
